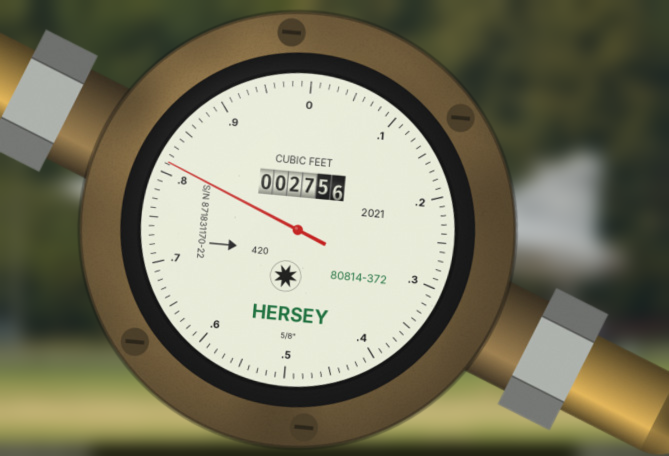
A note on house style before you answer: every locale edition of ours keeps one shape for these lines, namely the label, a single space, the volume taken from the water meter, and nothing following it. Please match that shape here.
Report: 2755.81 ft³
